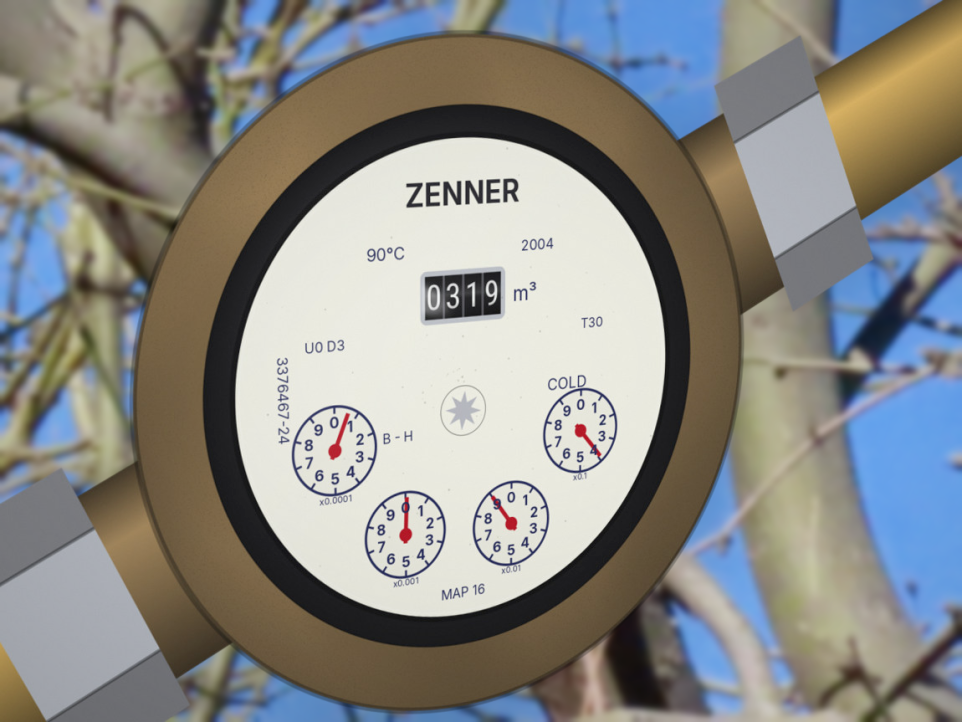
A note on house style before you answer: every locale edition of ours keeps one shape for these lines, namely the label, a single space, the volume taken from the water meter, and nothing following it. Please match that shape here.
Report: 319.3900 m³
